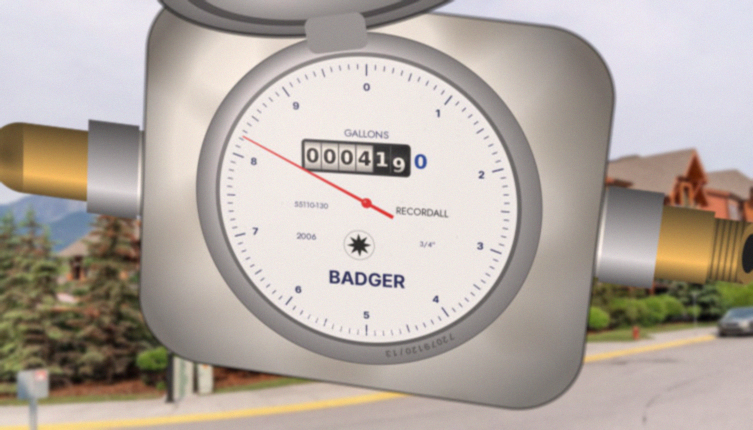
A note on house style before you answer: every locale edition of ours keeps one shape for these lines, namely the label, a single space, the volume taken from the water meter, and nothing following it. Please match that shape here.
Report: 4188.2 gal
